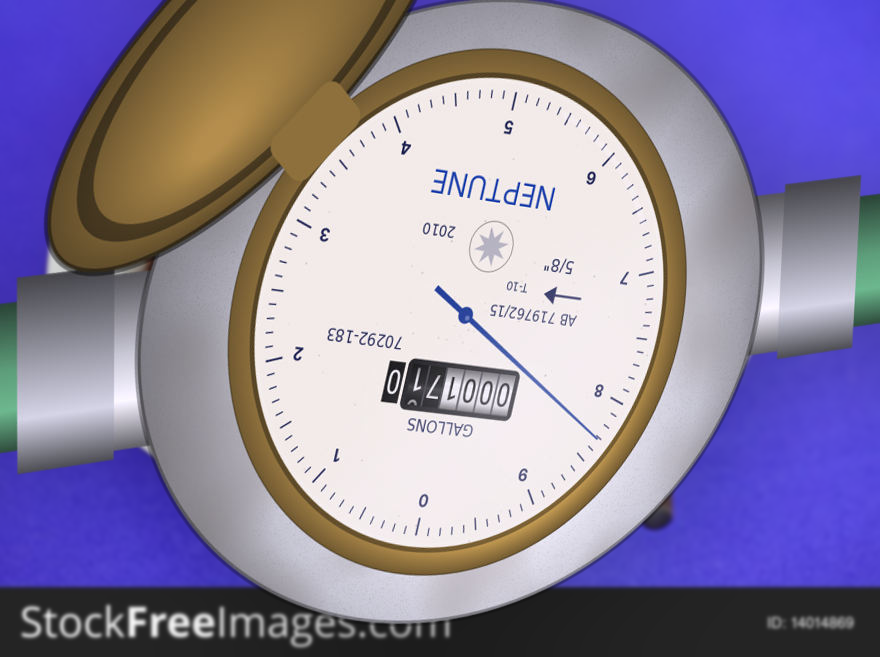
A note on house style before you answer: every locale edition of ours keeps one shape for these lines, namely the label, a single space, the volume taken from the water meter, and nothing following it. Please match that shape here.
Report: 1708.3 gal
